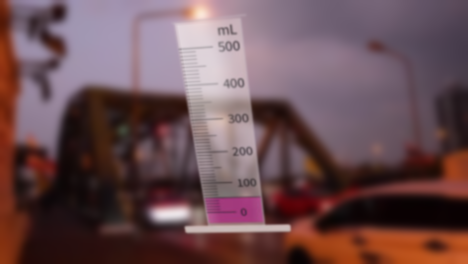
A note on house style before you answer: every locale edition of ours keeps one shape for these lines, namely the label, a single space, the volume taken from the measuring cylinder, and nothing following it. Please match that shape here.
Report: 50 mL
